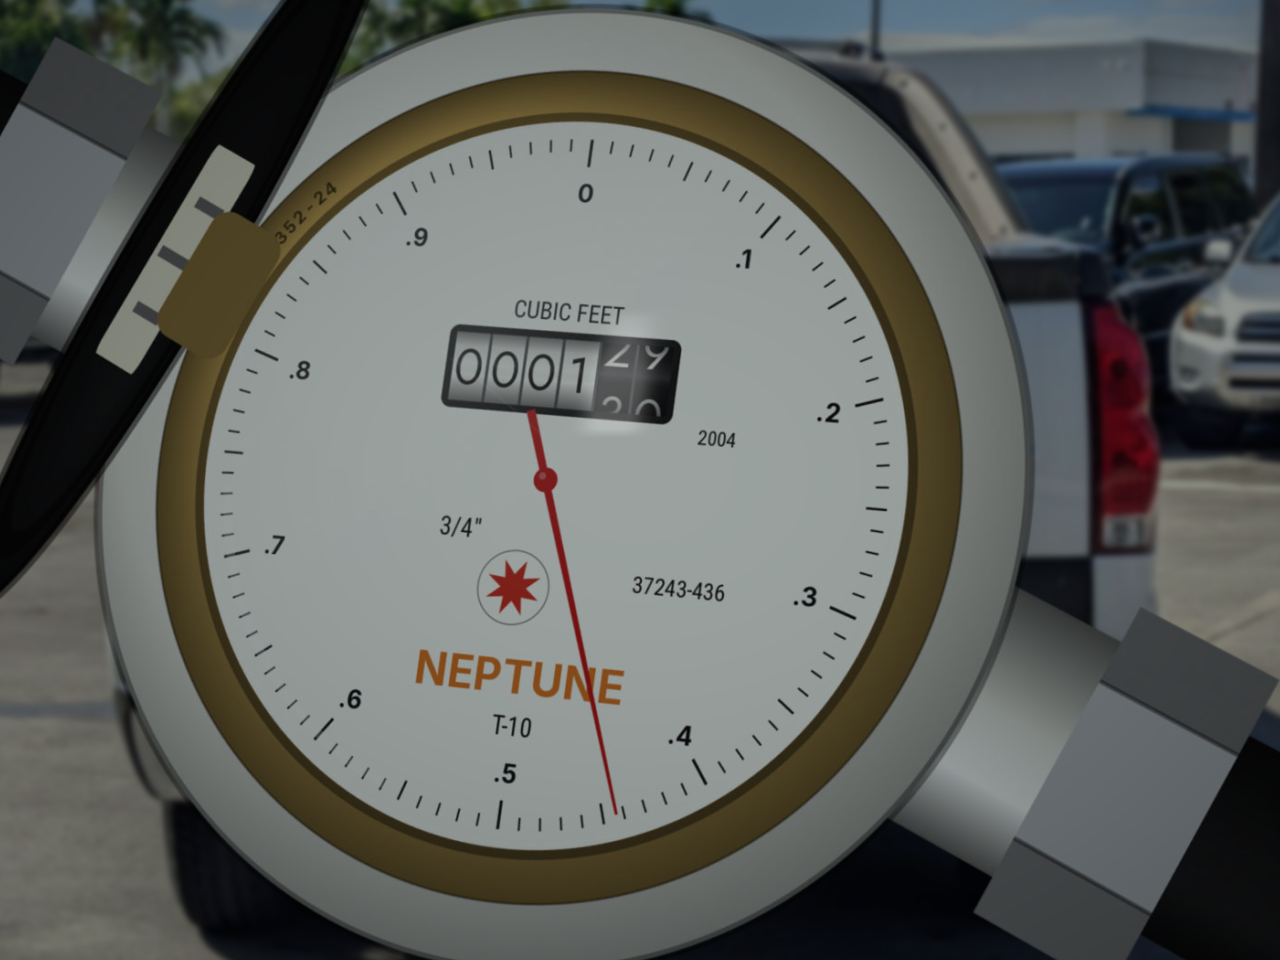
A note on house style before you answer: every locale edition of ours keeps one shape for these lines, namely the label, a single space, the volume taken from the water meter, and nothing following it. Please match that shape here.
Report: 129.44 ft³
